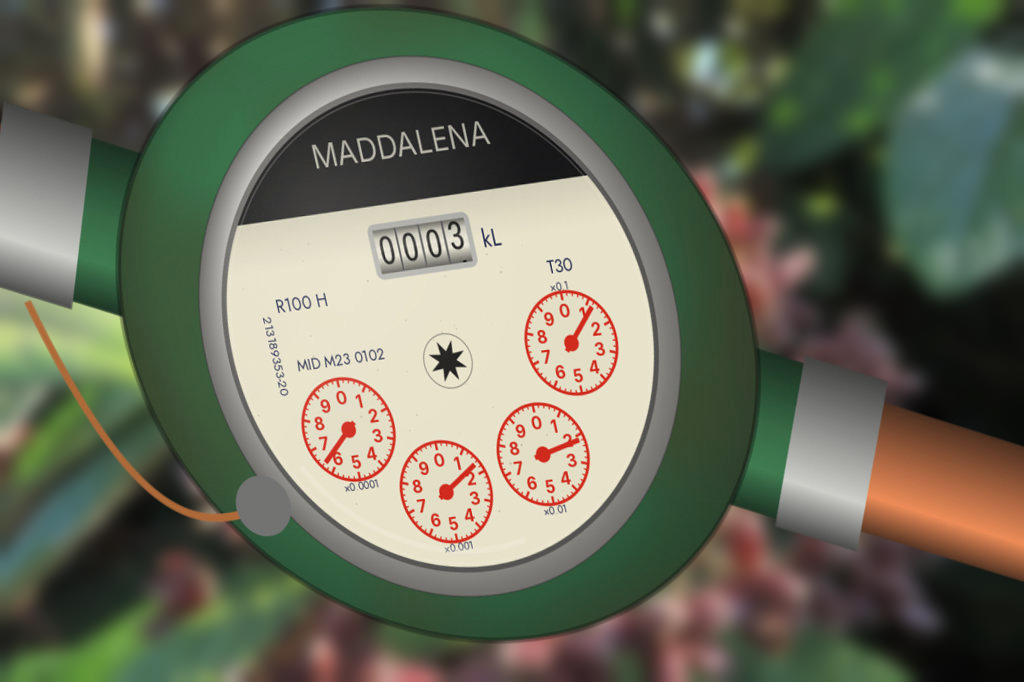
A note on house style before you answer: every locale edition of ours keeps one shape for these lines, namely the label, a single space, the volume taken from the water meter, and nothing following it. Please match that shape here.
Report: 3.1216 kL
